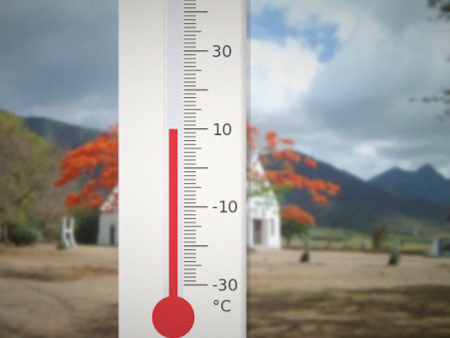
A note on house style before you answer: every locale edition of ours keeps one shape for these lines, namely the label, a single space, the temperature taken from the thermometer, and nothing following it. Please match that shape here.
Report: 10 °C
